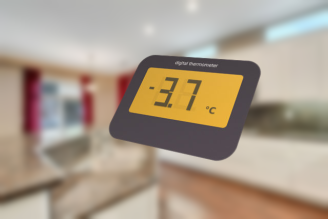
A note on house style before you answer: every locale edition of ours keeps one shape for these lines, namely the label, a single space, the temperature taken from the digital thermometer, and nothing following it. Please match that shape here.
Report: -3.7 °C
